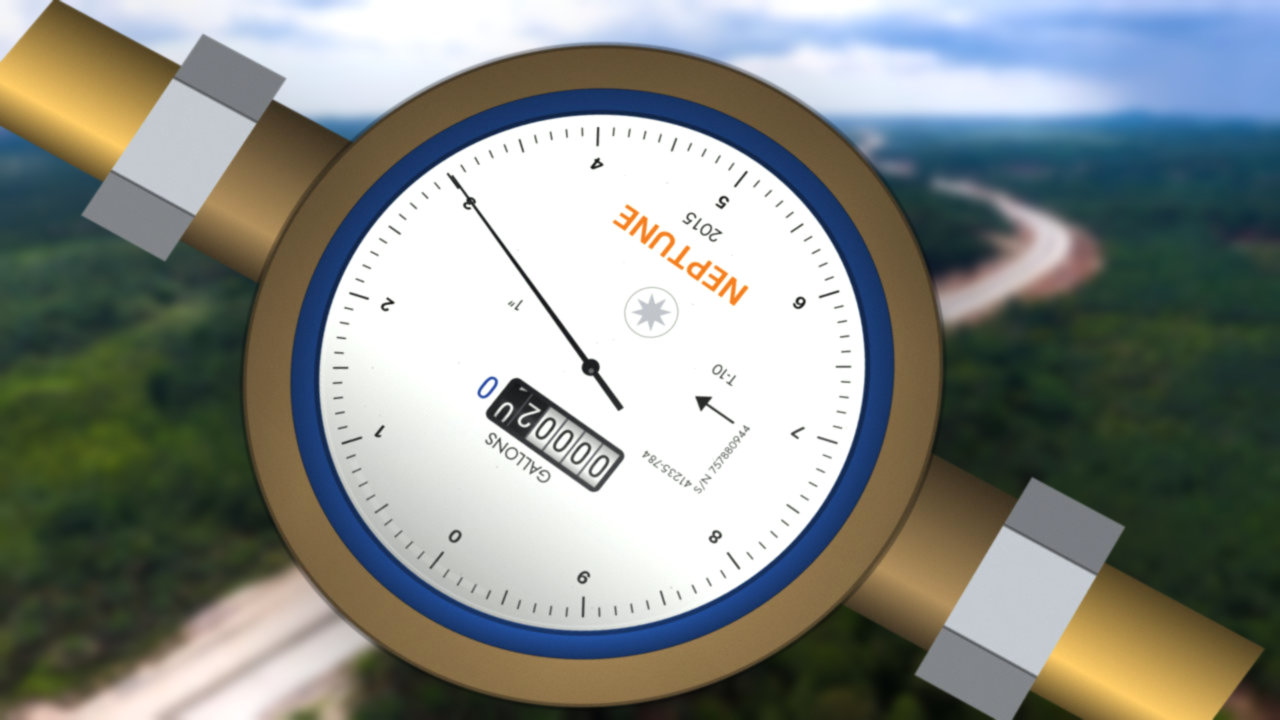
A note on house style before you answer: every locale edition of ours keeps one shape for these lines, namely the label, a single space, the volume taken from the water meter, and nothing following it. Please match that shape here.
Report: 203.0 gal
